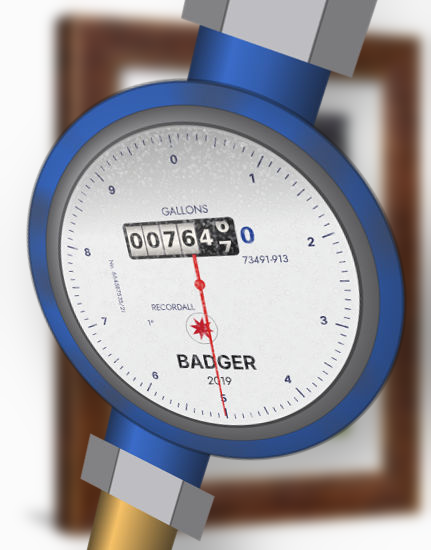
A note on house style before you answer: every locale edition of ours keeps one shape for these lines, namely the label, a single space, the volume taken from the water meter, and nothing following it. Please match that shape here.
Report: 76465.0 gal
